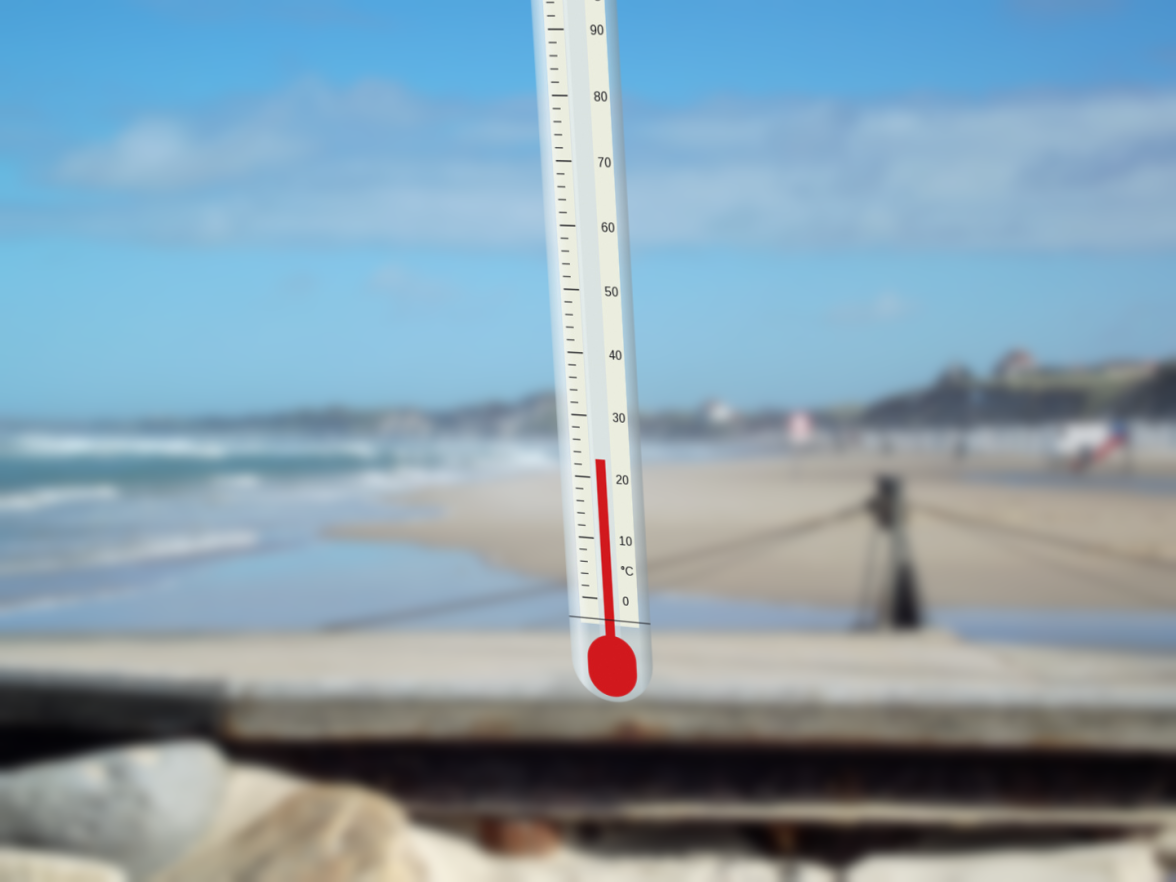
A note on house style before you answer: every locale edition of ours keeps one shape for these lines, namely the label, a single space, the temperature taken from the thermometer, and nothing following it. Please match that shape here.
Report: 23 °C
